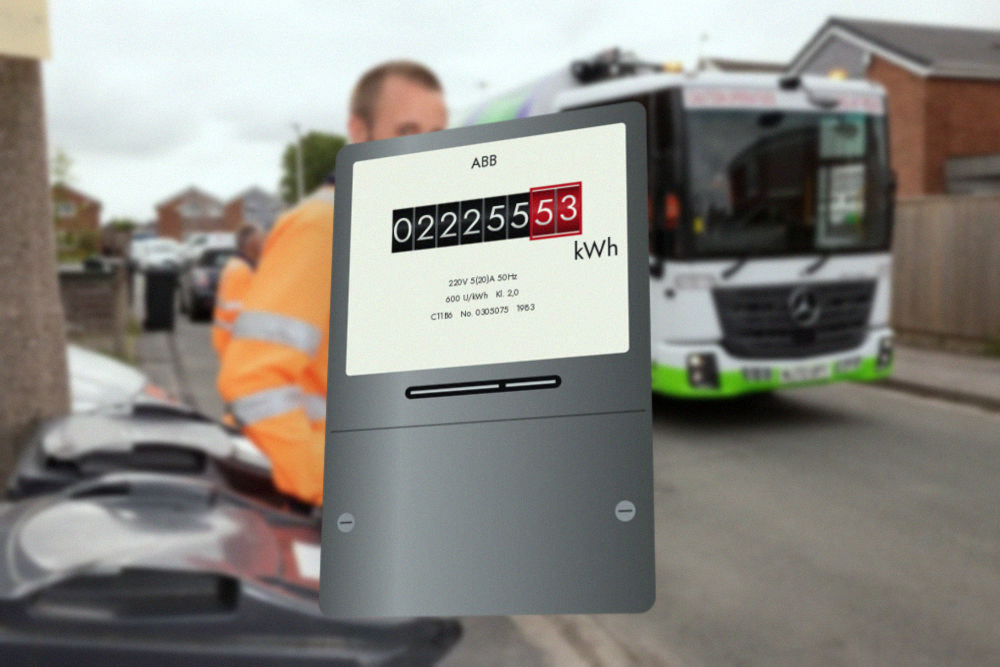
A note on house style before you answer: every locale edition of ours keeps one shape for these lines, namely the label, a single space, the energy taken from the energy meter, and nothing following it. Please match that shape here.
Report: 22255.53 kWh
